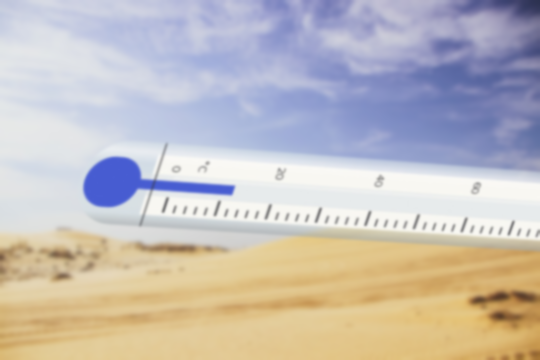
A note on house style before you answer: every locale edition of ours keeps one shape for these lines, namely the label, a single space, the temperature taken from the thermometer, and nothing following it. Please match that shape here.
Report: 12 °C
